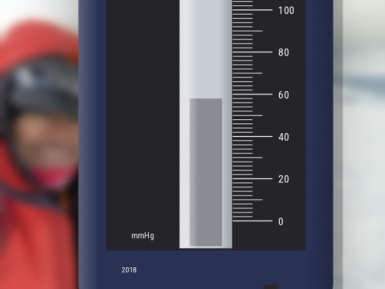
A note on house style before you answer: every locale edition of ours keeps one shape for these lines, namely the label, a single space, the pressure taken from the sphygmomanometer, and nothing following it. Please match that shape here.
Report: 58 mmHg
